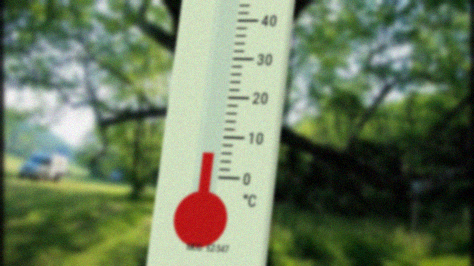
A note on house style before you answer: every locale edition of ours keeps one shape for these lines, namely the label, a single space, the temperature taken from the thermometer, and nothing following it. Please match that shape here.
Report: 6 °C
